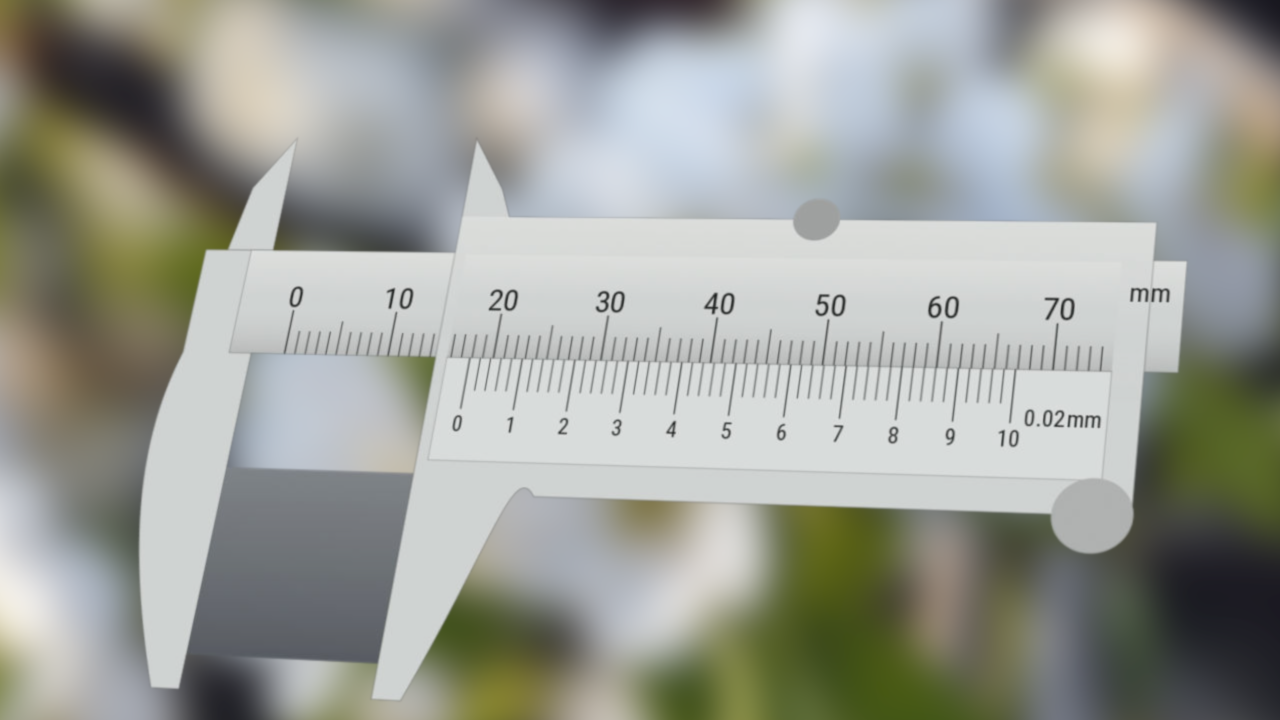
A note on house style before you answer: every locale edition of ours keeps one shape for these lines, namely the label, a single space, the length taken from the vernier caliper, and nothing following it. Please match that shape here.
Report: 17.8 mm
